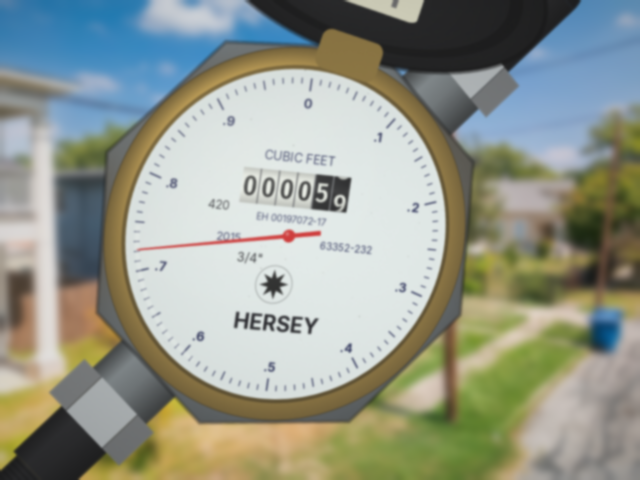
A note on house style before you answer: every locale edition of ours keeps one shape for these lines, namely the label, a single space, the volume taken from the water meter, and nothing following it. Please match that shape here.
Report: 58.72 ft³
